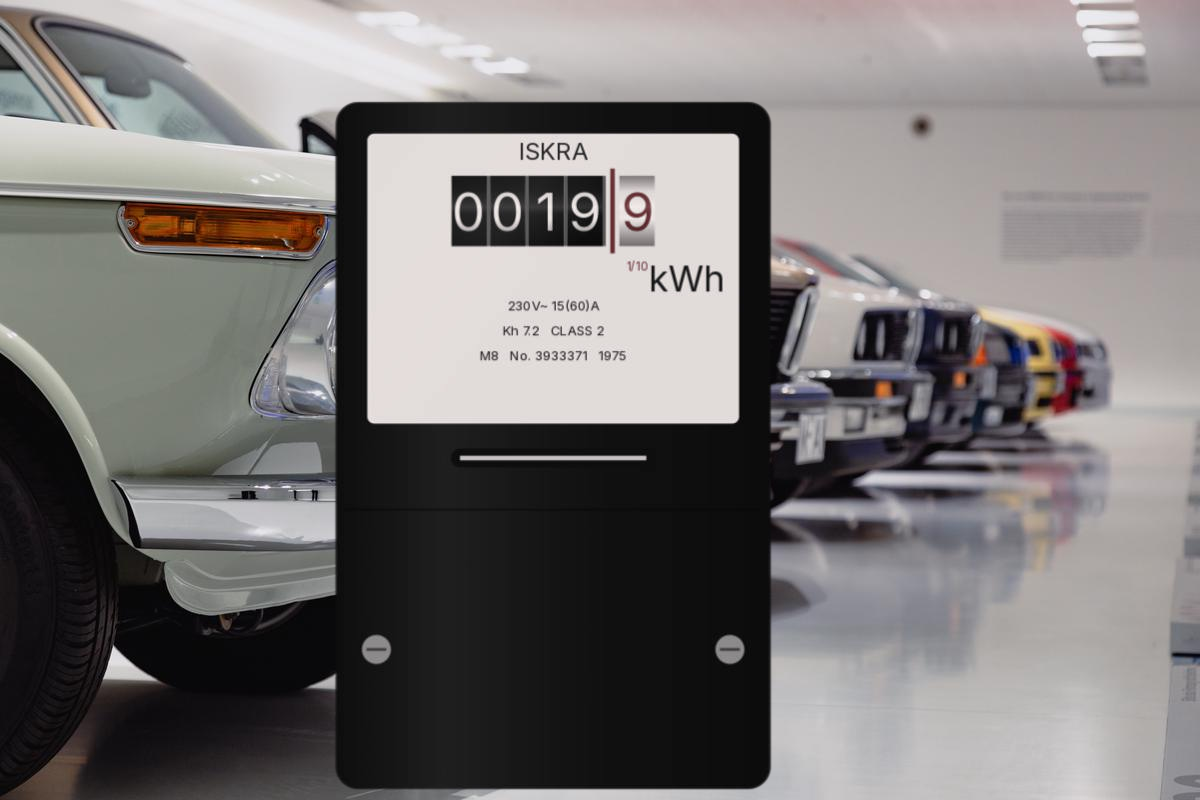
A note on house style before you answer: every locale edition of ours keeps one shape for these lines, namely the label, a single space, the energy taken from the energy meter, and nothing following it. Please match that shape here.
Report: 19.9 kWh
